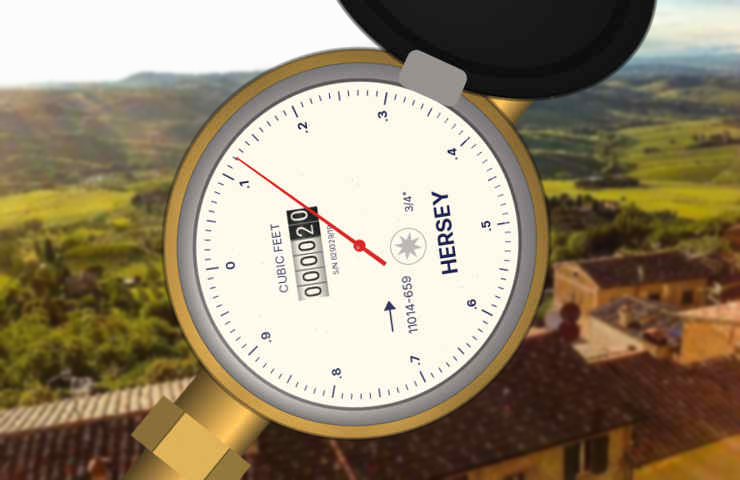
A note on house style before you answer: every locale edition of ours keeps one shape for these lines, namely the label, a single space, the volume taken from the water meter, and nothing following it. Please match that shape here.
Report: 20.12 ft³
